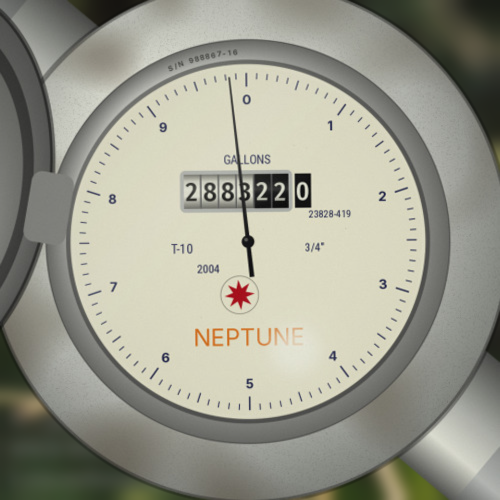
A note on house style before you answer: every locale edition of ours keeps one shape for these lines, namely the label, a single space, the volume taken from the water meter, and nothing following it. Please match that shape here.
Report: 2883219.8 gal
